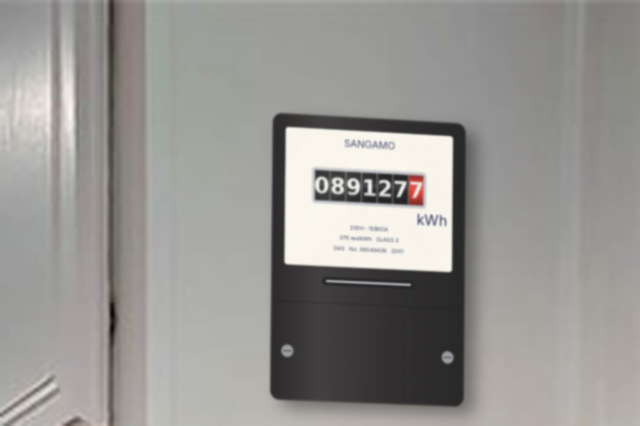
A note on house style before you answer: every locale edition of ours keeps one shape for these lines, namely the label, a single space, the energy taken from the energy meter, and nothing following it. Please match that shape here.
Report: 89127.7 kWh
